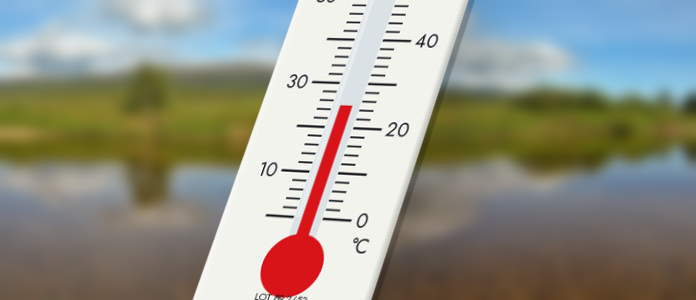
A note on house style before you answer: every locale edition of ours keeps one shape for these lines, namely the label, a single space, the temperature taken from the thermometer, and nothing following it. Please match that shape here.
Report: 25 °C
